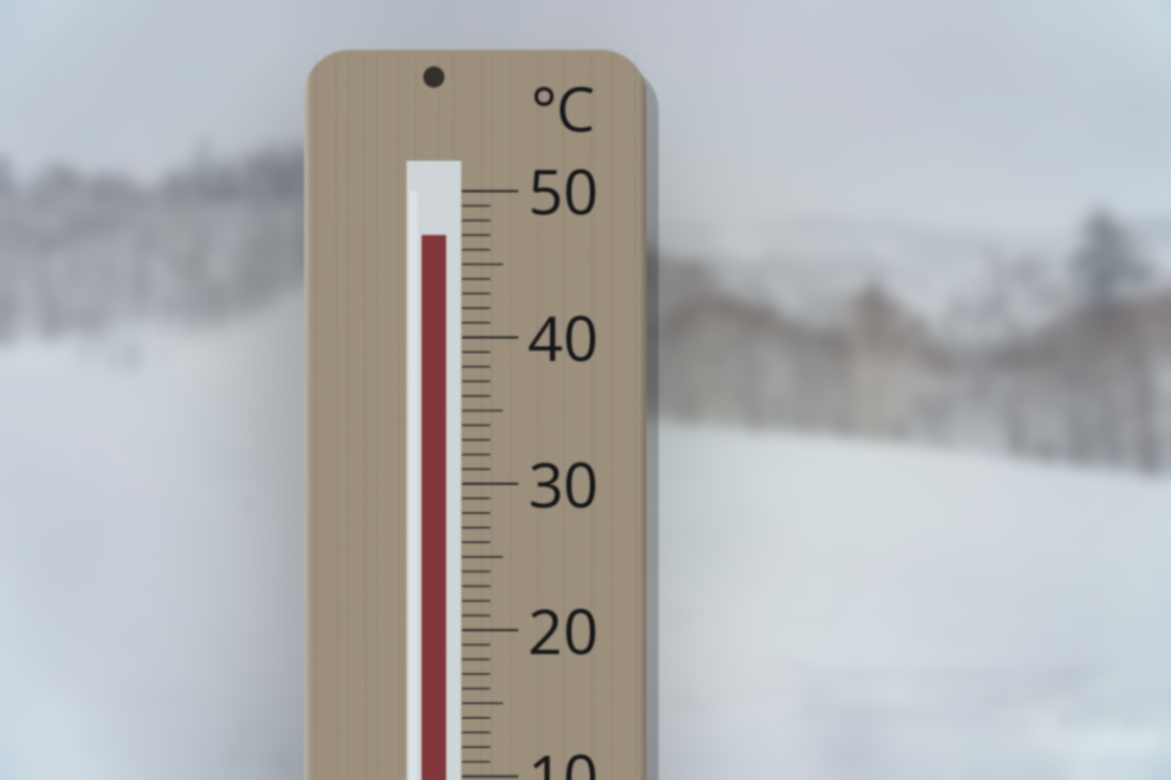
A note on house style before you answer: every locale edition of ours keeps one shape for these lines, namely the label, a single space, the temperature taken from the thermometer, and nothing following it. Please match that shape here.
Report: 47 °C
